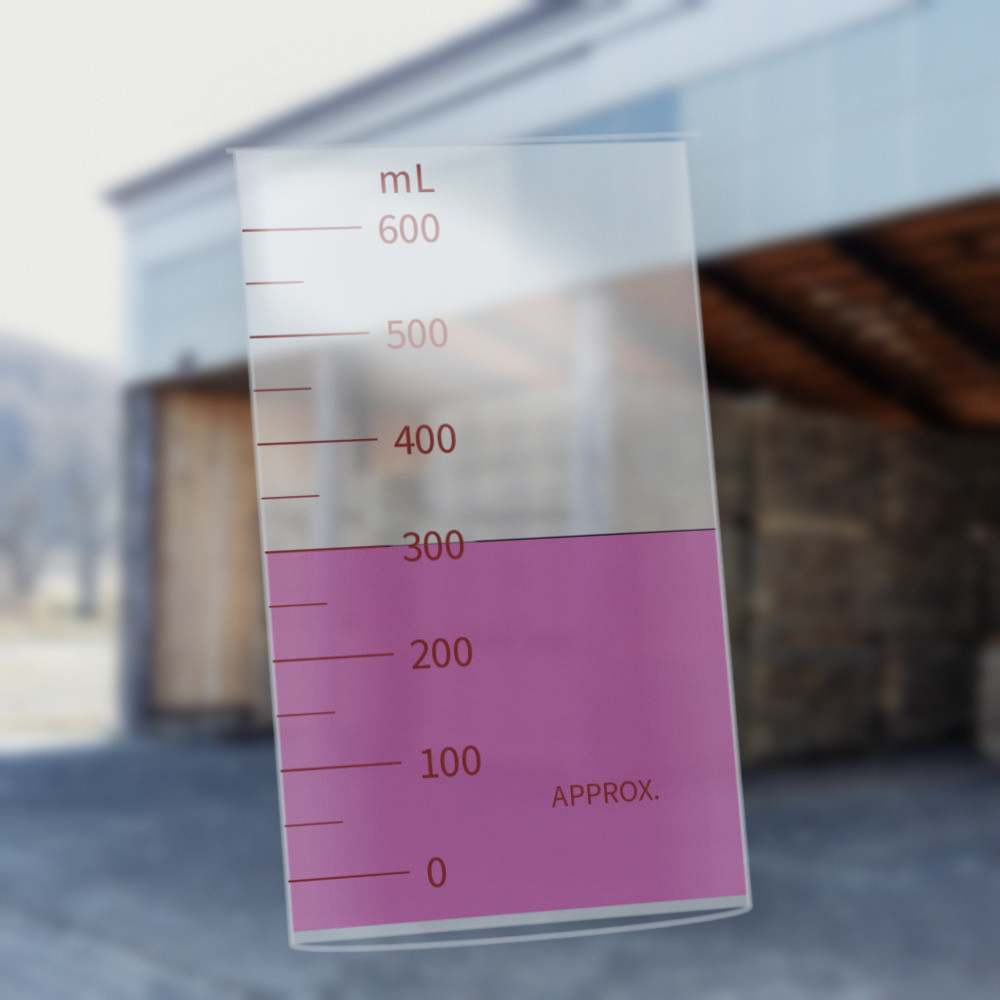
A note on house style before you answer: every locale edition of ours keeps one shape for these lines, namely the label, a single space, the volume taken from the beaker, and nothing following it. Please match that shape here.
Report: 300 mL
